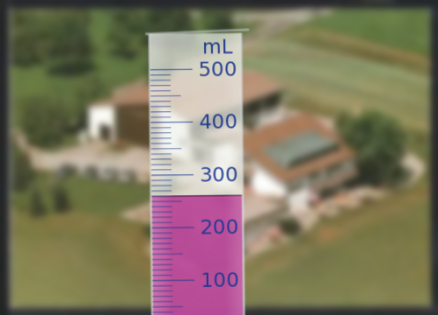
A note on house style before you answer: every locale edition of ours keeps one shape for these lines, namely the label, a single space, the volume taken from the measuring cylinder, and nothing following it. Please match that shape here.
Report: 260 mL
